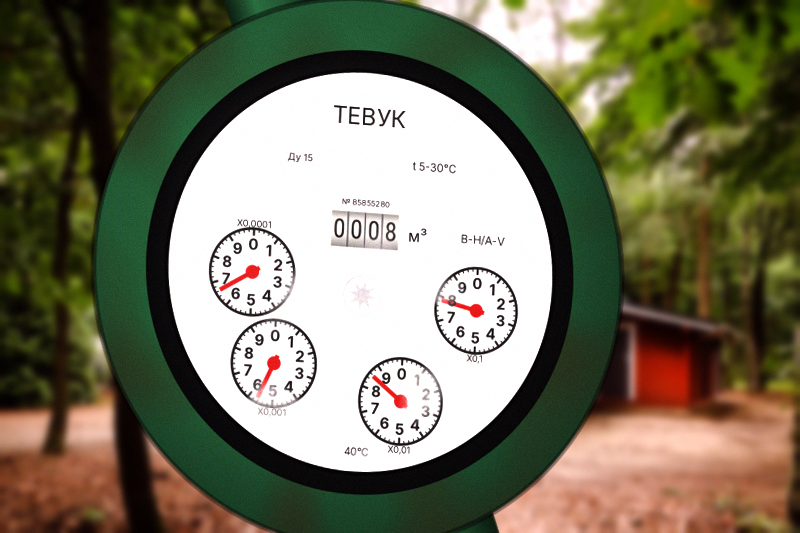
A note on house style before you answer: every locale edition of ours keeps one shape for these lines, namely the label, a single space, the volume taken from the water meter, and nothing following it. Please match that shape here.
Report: 8.7856 m³
